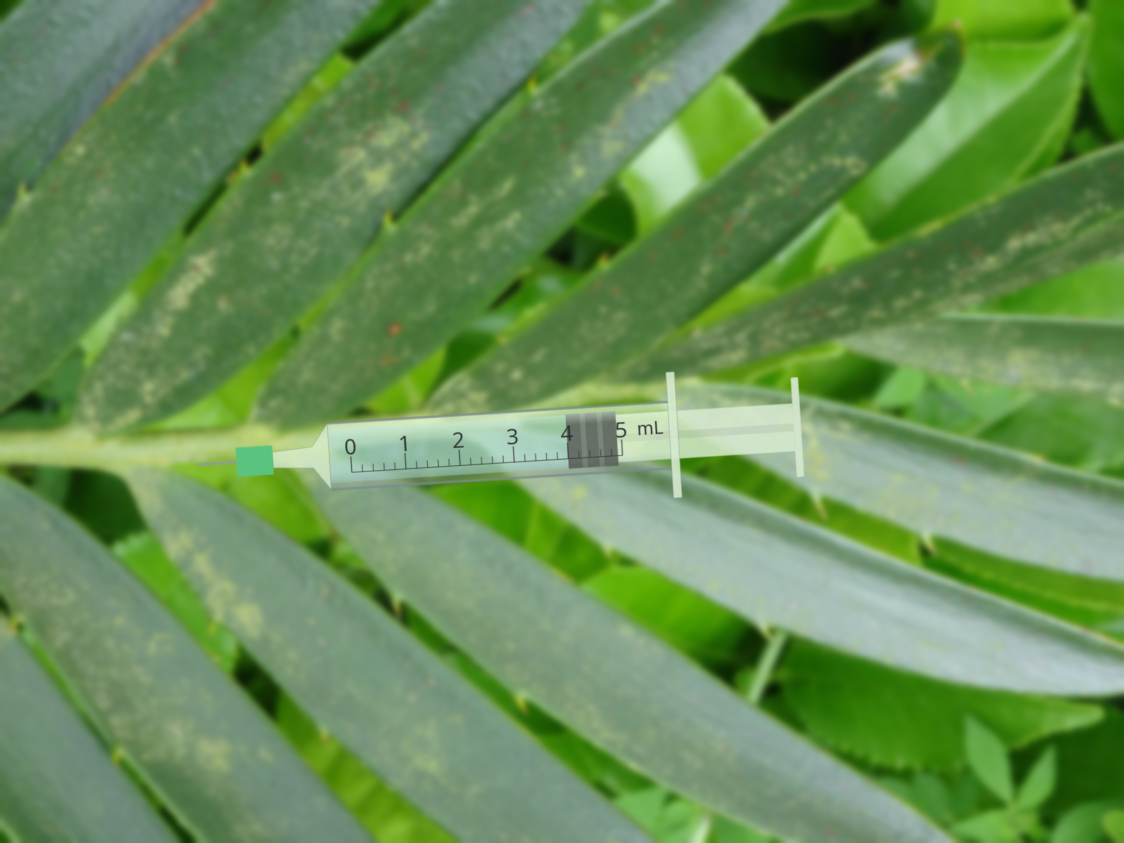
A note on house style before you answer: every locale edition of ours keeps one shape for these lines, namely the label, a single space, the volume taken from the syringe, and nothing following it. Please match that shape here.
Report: 4 mL
